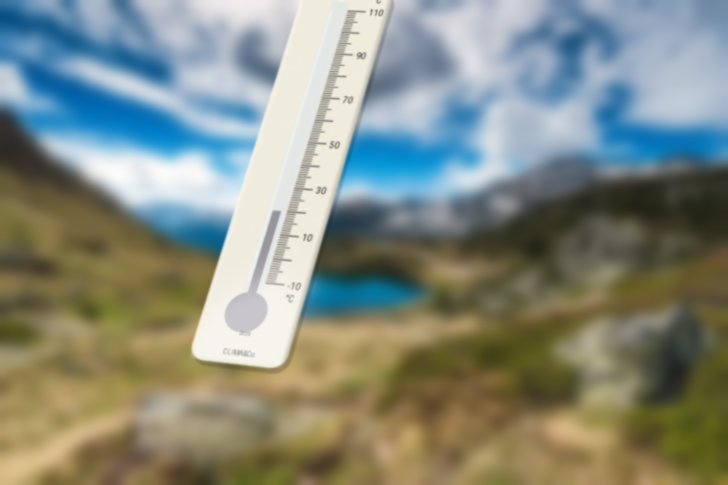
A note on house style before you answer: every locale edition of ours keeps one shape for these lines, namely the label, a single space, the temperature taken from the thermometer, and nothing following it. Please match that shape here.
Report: 20 °C
